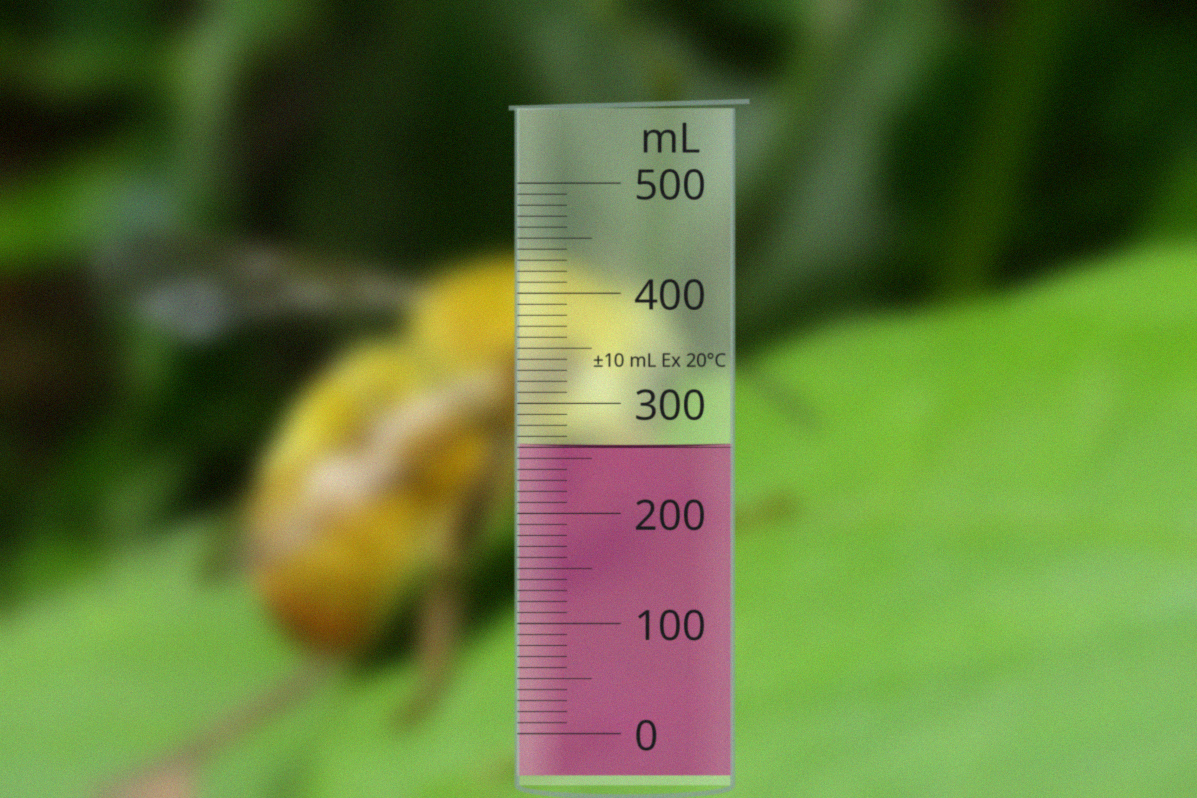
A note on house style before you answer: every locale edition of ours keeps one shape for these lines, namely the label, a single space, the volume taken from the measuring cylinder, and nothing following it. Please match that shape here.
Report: 260 mL
